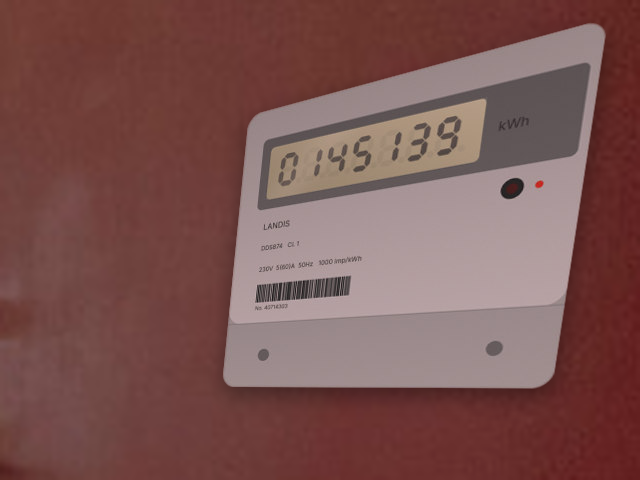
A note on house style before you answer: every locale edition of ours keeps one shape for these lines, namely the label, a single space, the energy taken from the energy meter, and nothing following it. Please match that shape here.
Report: 145139 kWh
